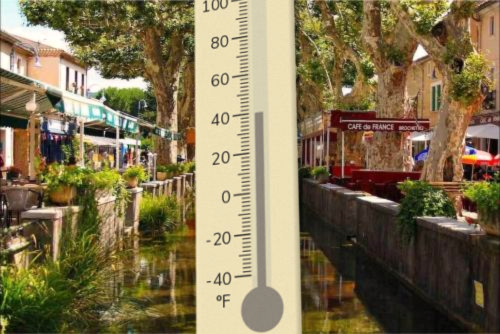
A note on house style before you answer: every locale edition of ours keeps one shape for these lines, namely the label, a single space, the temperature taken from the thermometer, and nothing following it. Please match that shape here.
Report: 40 °F
